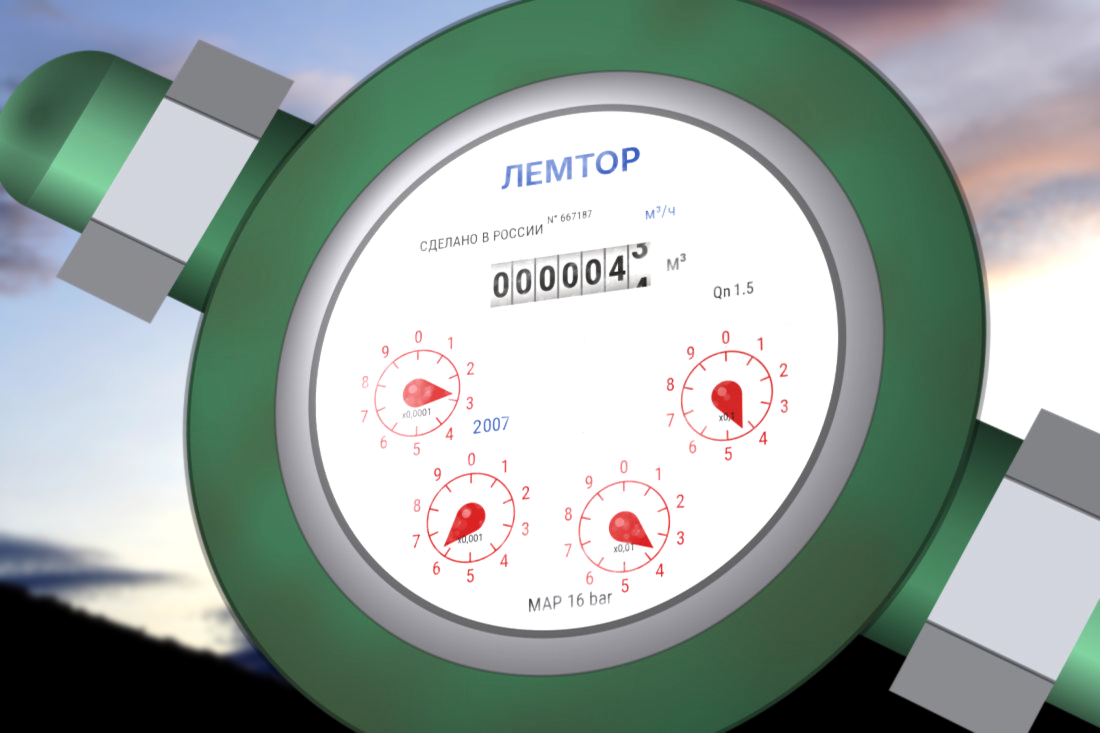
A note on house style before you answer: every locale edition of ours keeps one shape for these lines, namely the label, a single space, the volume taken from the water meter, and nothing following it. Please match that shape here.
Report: 43.4362 m³
